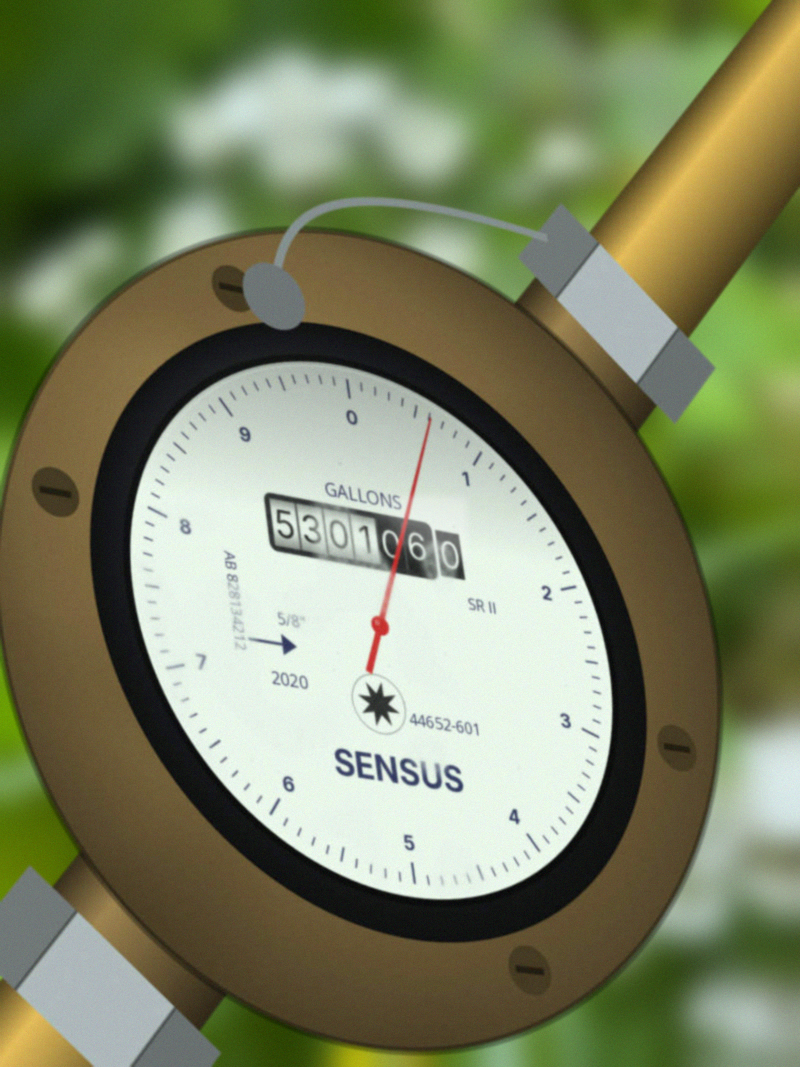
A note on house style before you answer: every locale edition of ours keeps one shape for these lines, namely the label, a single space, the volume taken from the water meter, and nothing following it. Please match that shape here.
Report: 5301060.6 gal
